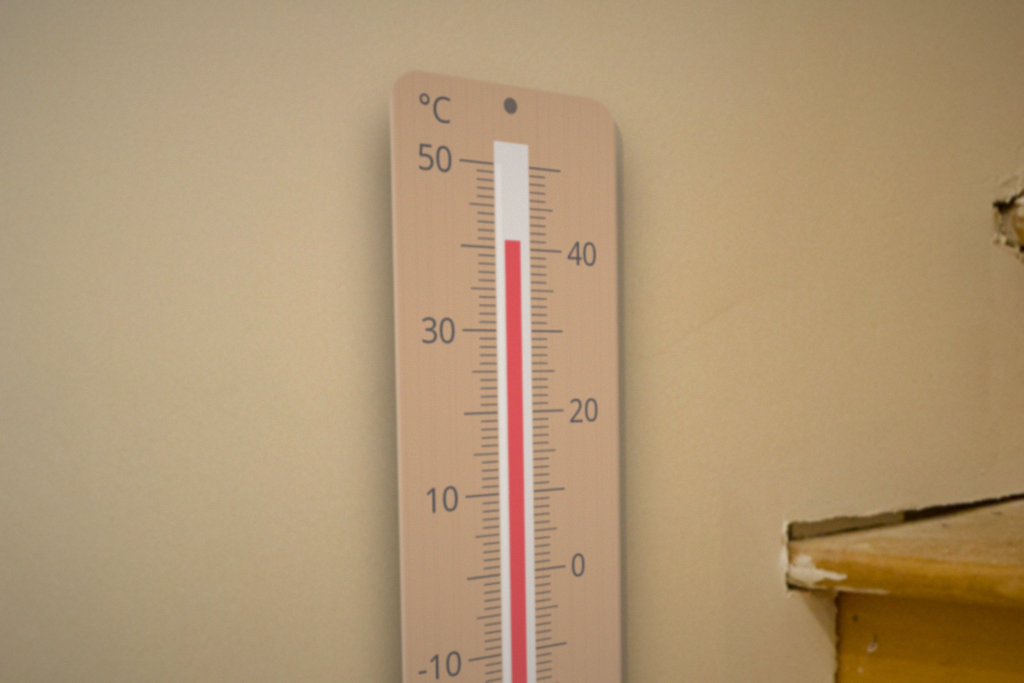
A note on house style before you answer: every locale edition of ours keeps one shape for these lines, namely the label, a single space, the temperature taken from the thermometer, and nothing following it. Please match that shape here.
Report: 41 °C
